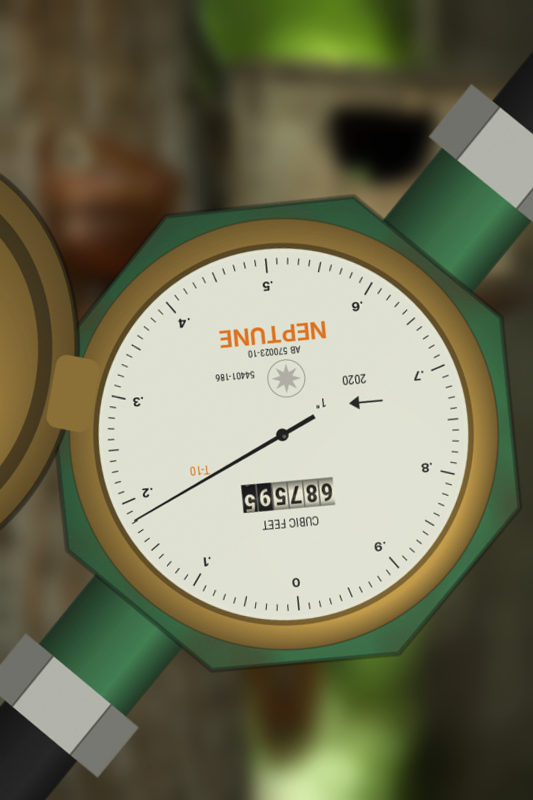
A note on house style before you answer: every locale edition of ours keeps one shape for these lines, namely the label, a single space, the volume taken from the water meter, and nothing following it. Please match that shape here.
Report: 687595.18 ft³
